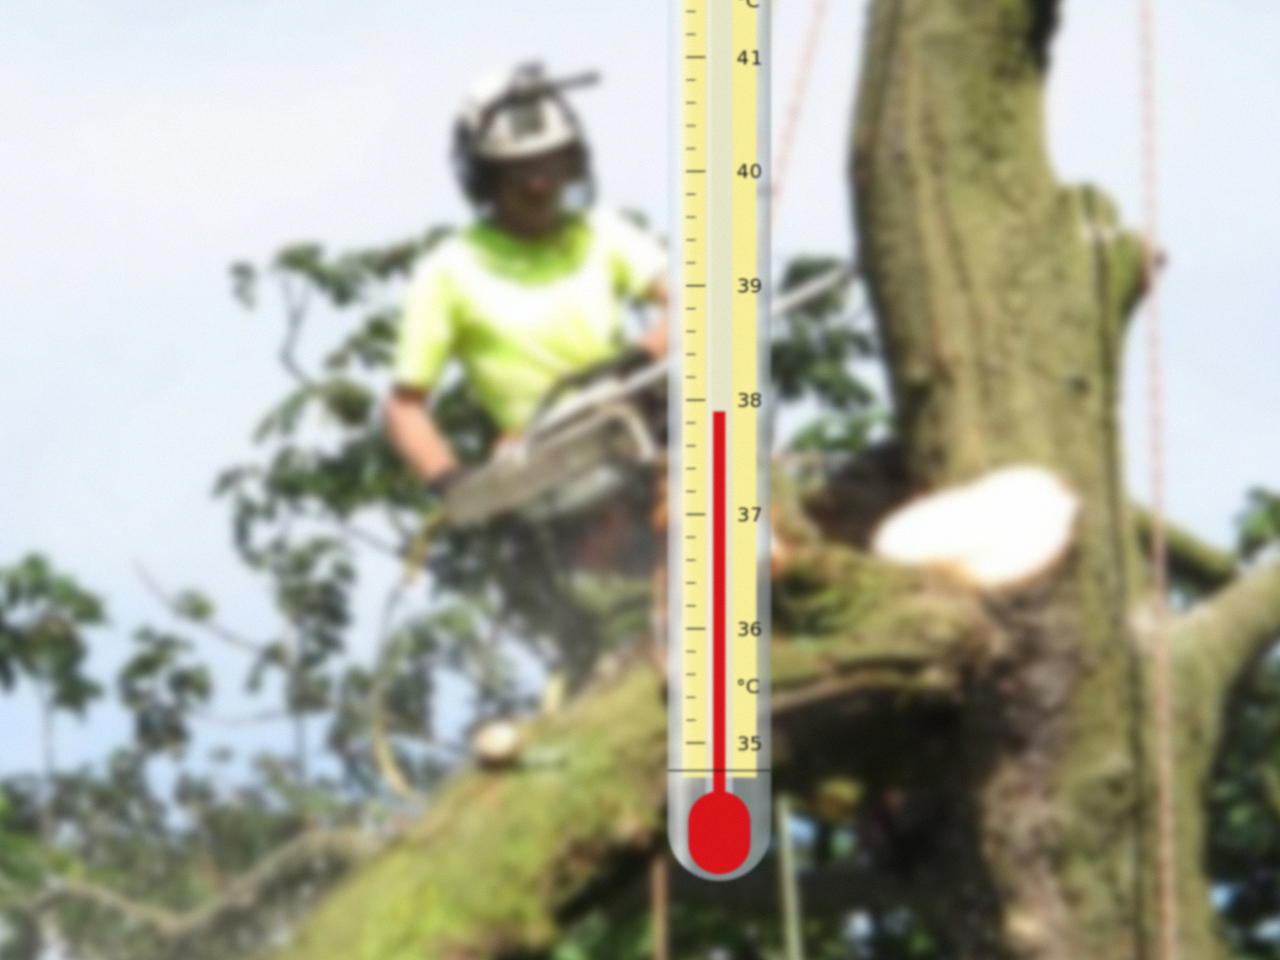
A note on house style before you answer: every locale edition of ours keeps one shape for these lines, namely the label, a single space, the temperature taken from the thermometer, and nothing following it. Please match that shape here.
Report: 37.9 °C
